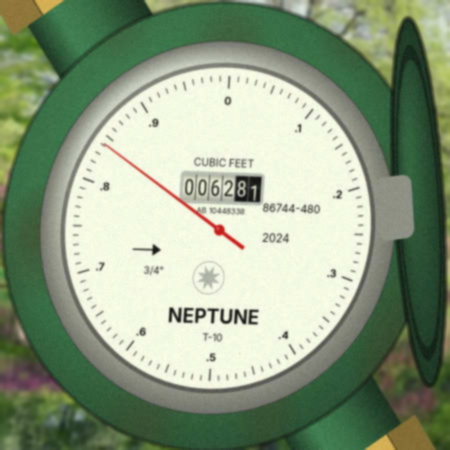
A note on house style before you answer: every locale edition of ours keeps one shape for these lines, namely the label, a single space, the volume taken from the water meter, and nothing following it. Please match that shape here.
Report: 6280.84 ft³
